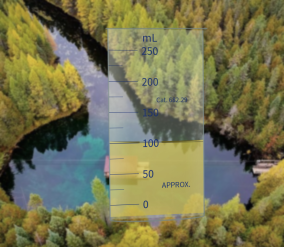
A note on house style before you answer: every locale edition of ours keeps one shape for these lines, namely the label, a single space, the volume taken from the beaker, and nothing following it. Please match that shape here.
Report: 100 mL
